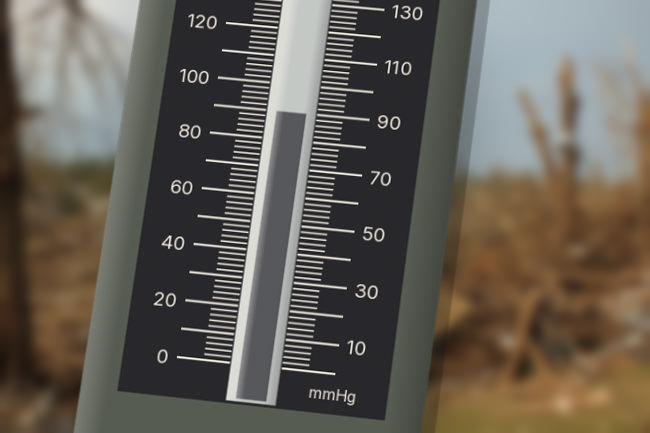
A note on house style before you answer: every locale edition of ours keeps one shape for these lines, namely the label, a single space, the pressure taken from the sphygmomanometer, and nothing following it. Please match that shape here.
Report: 90 mmHg
